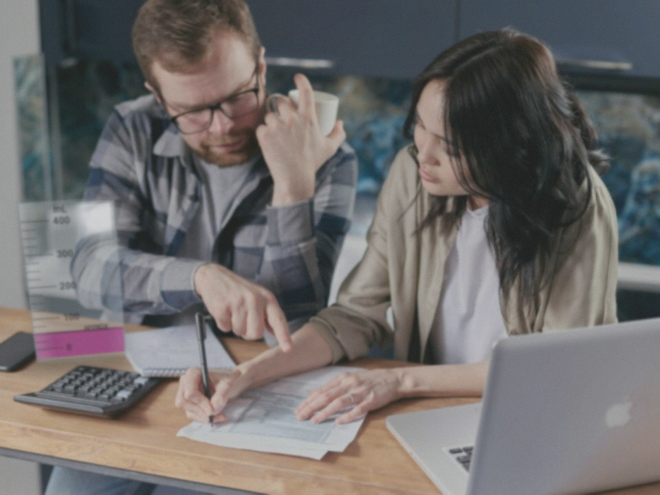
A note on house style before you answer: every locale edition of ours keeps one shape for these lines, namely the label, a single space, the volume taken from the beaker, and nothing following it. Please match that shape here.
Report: 50 mL
